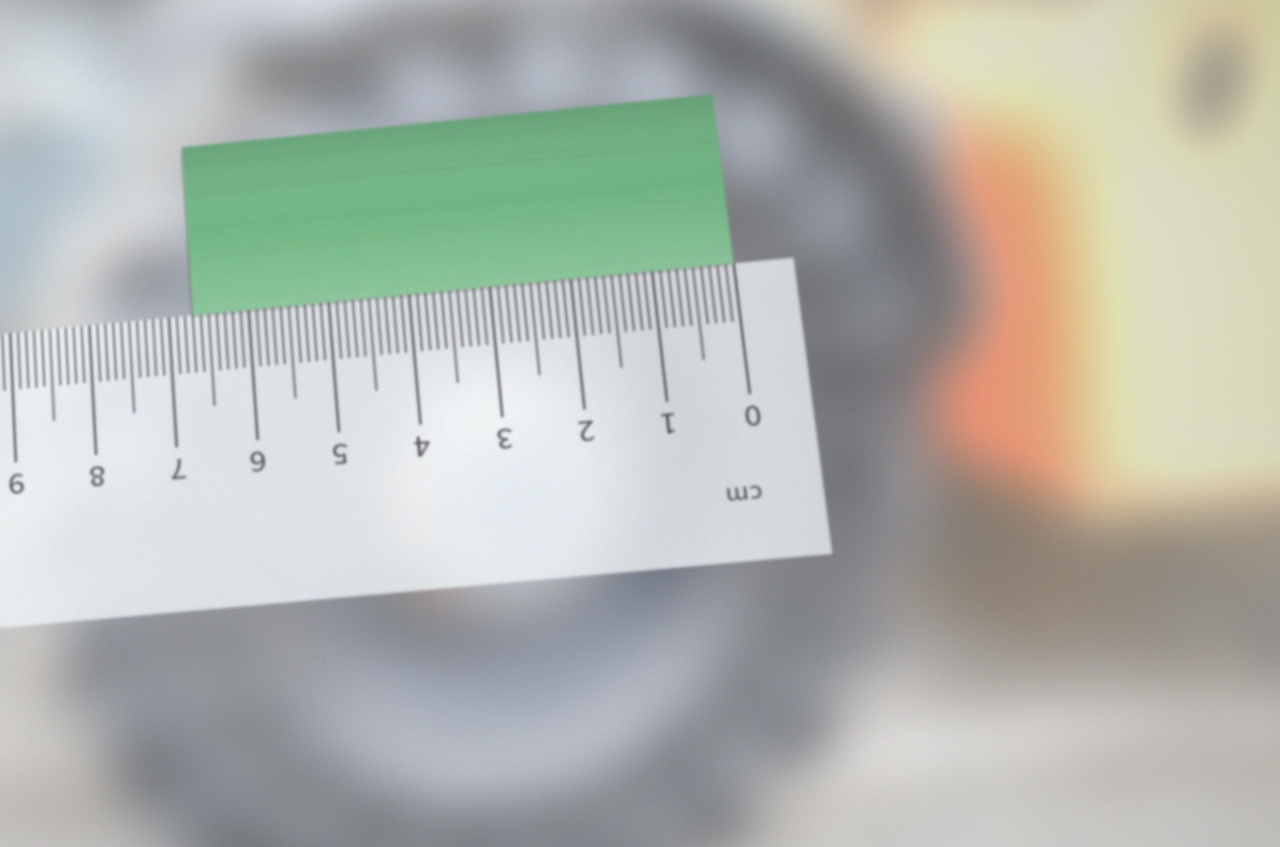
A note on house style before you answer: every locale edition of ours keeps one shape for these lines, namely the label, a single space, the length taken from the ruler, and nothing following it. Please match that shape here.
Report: 6.7 cm
